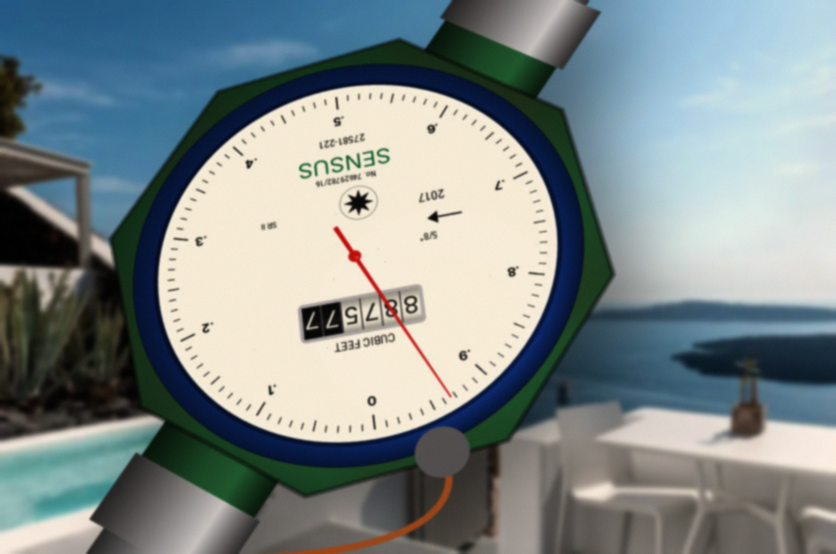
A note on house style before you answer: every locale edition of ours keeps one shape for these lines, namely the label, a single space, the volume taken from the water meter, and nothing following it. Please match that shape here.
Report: 887576.93 ft³
